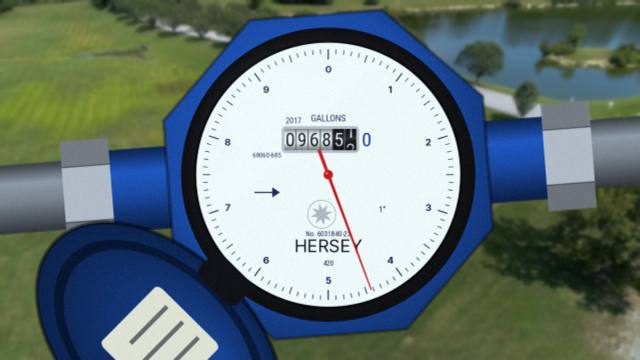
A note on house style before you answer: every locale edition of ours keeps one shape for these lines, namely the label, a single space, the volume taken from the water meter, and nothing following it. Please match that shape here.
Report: 968514.4 gal
